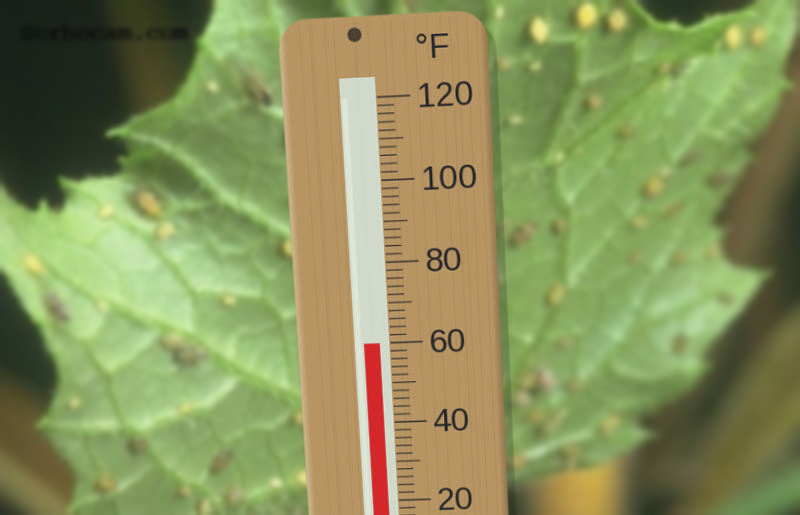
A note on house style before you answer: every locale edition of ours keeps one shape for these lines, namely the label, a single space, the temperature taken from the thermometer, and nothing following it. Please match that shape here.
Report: 60 °F
